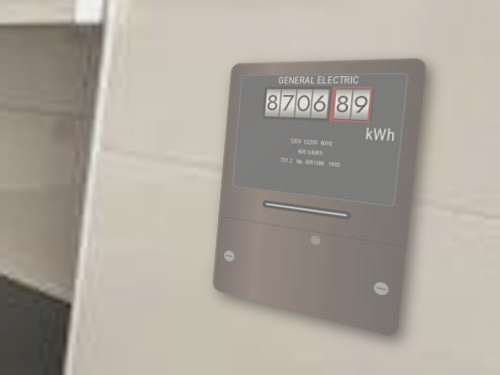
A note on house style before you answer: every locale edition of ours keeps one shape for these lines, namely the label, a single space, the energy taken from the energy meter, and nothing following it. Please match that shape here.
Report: 8706.89 kWh
